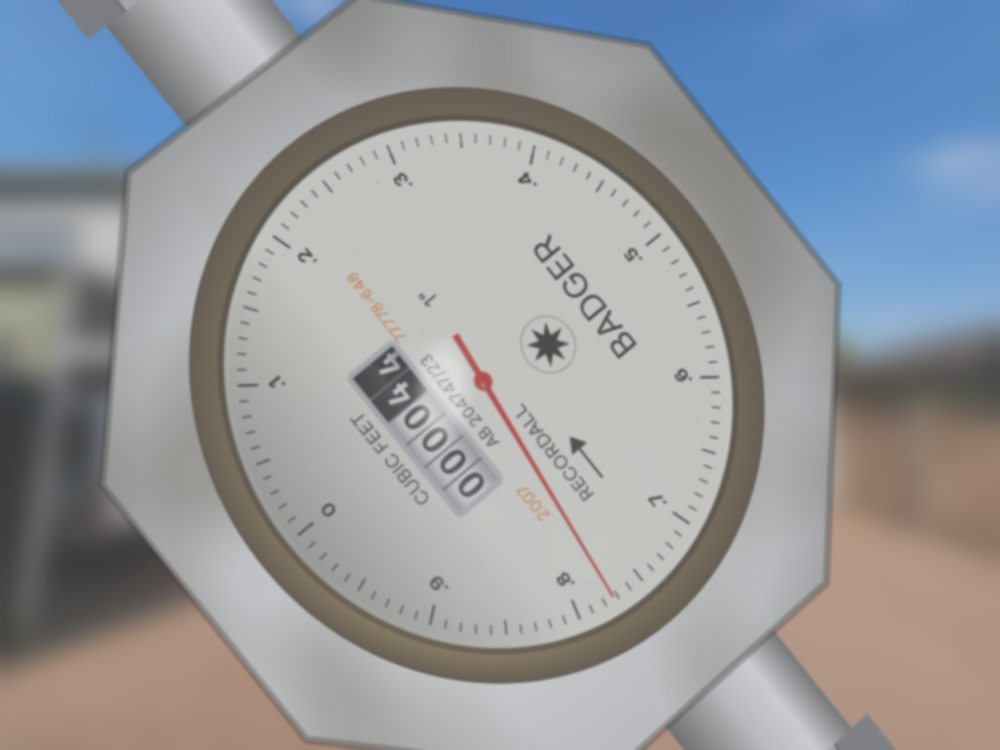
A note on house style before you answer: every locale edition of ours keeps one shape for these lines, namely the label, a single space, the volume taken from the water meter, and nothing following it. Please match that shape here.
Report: 43.77 ft³
